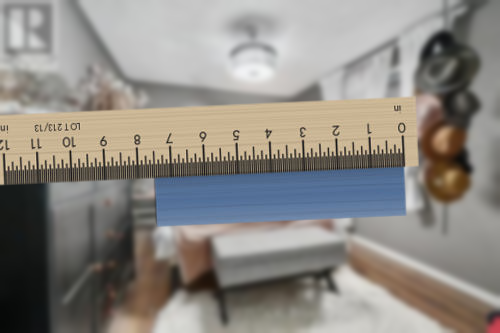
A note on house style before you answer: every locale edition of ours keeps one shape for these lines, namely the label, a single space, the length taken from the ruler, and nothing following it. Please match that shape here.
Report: 7.5 in
